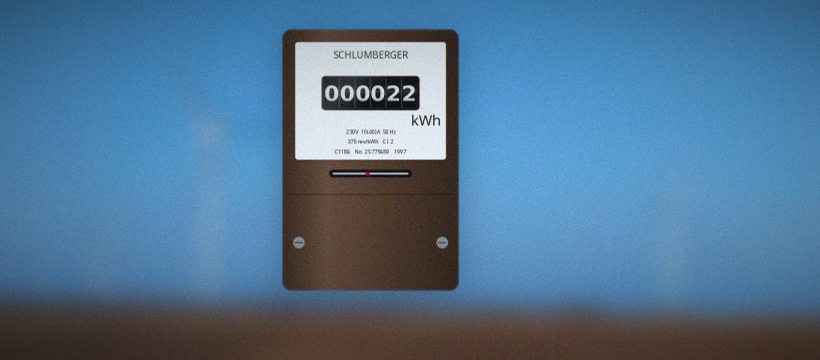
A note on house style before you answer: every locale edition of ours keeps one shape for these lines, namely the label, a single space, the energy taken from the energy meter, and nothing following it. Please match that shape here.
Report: 22 kWh
